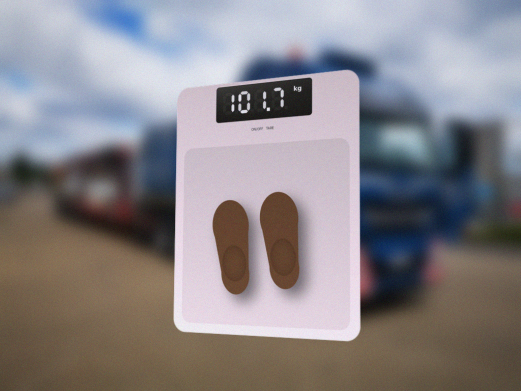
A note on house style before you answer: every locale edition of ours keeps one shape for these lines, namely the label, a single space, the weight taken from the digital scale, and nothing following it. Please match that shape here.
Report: 101.7 kg
